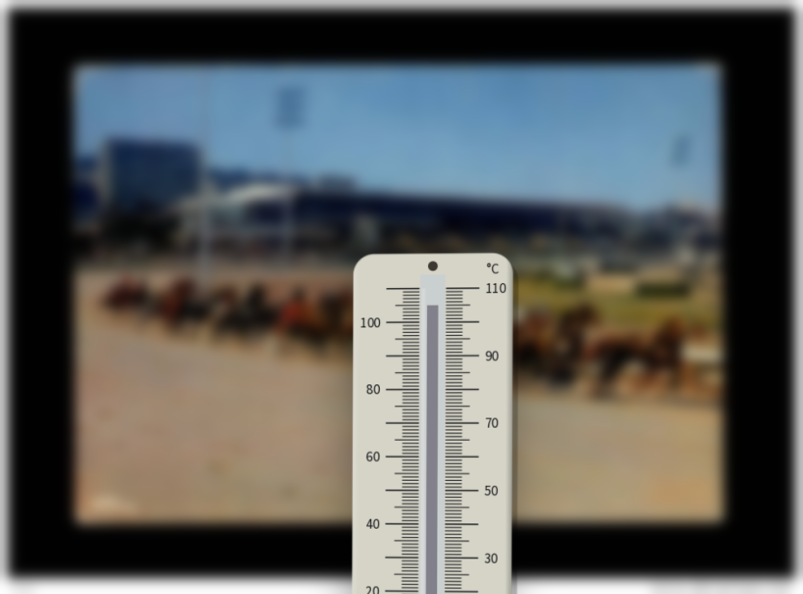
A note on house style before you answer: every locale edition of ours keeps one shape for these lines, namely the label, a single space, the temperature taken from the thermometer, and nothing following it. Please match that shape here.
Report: 105 °C
